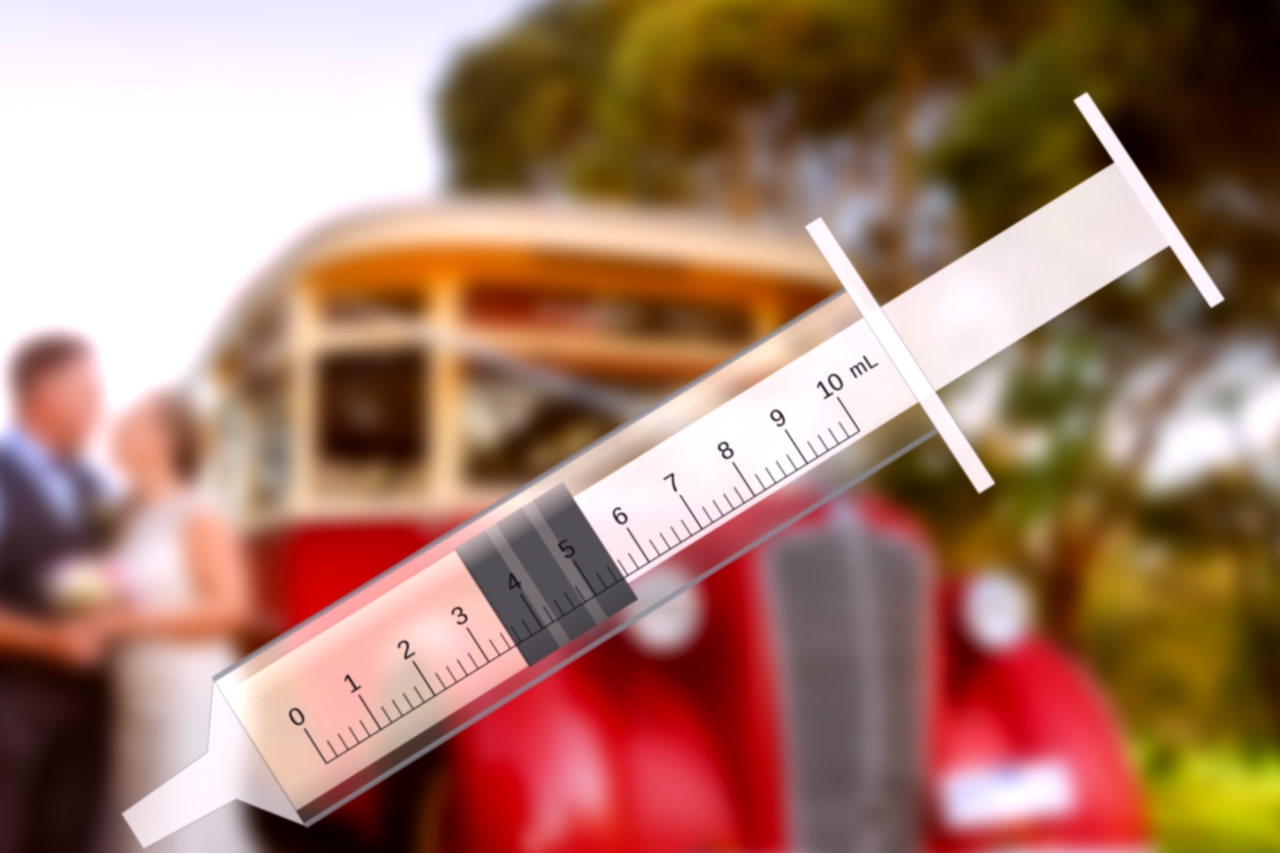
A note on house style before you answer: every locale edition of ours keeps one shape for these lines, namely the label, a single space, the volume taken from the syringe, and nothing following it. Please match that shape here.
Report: 3.5 mL
